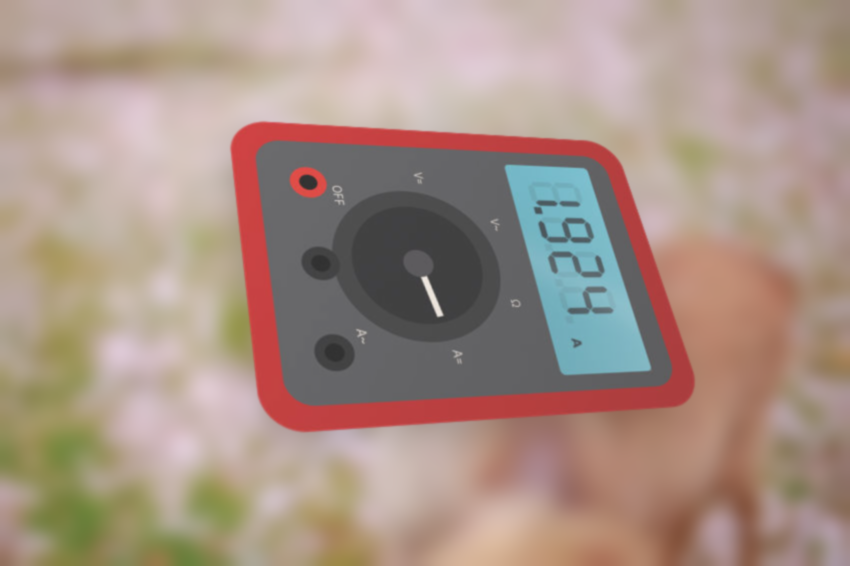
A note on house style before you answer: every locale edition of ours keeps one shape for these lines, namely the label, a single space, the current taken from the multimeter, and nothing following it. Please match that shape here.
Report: 1.924 A
